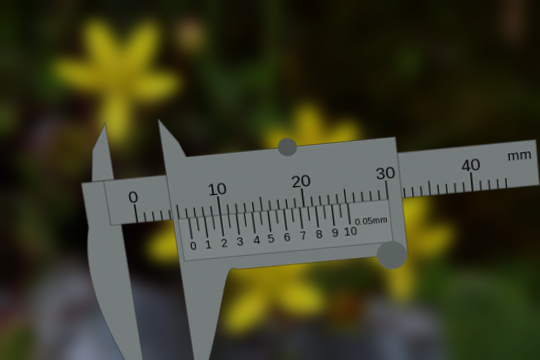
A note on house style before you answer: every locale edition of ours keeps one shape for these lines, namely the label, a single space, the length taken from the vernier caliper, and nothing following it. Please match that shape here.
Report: 6.2 mm
